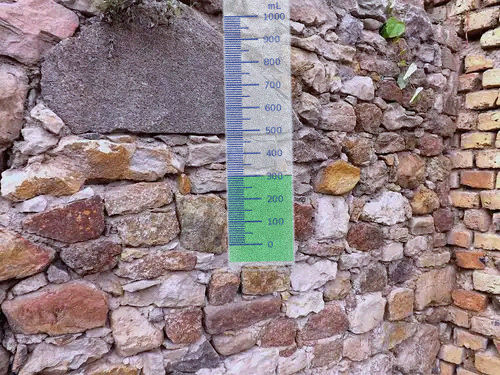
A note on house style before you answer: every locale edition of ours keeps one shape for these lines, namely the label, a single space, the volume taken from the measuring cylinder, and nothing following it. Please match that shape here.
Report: 300 mL
